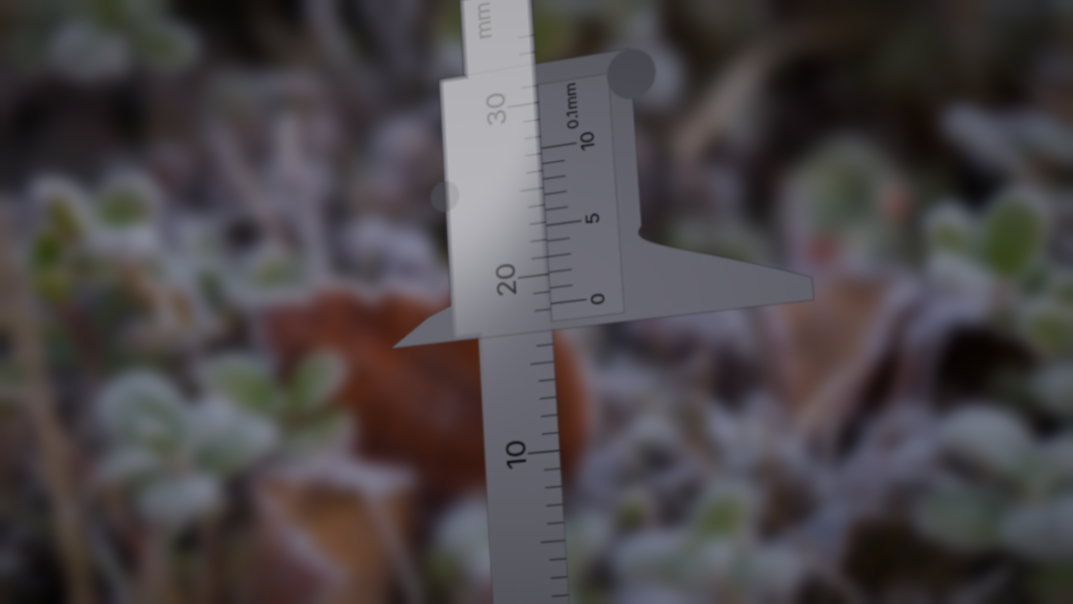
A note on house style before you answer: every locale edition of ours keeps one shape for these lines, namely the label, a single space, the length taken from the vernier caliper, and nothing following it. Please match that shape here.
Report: 18.3 mm
